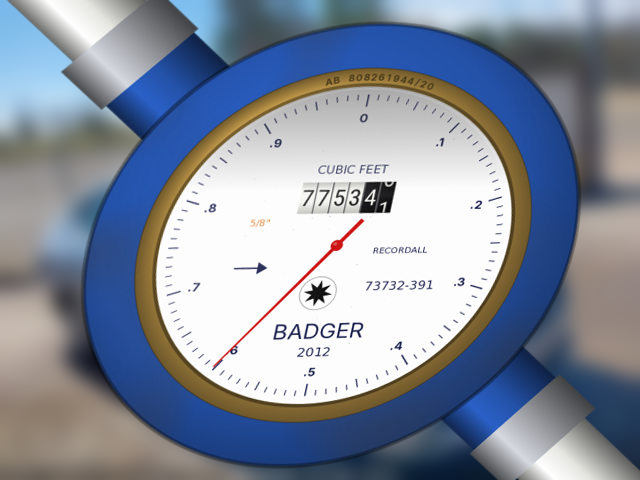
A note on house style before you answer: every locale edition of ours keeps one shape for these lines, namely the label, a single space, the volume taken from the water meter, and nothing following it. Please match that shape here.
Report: 775340.60 ft³
